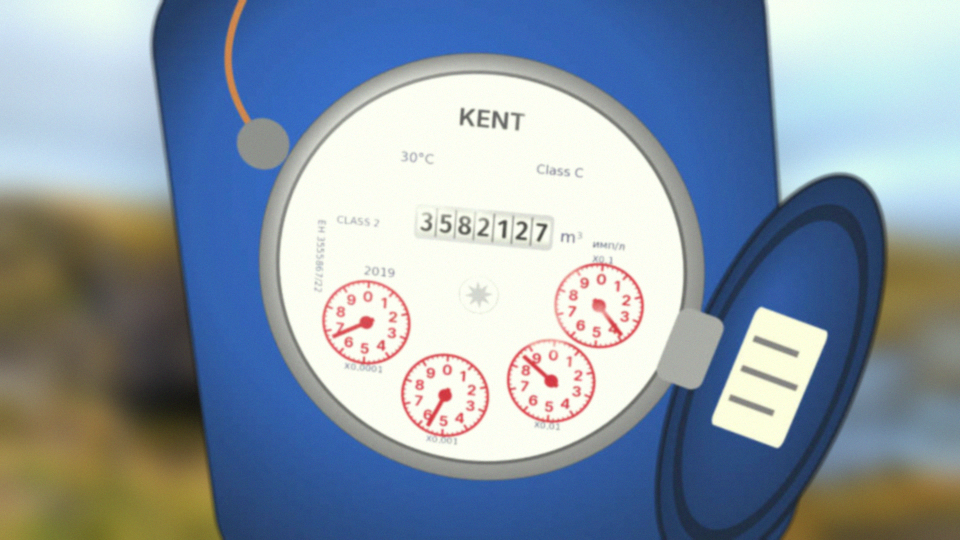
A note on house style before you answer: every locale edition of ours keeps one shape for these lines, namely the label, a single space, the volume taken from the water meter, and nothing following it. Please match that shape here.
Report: 3582127.3856 m³
